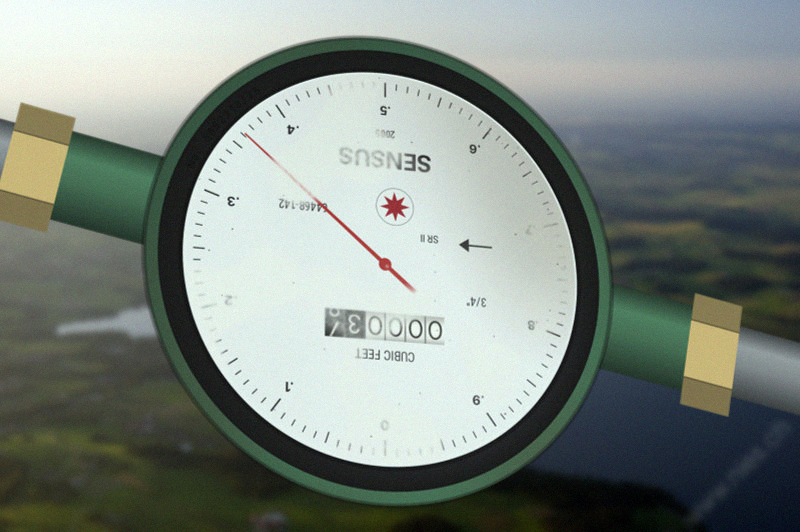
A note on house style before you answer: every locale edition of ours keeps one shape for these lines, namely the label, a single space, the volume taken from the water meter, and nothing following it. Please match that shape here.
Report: 37.36 ft³
